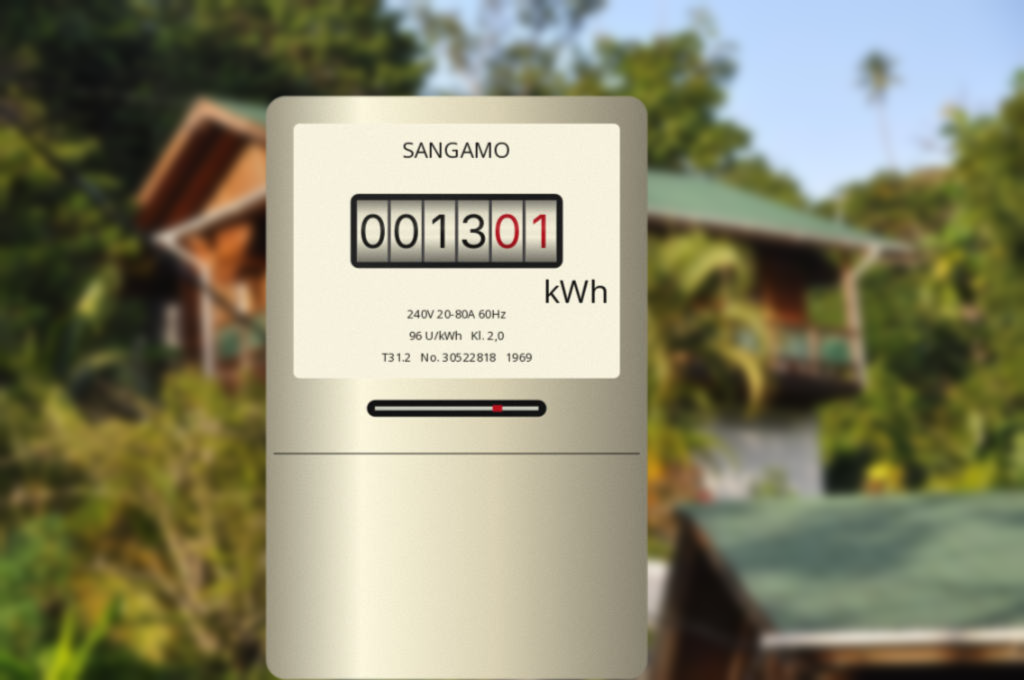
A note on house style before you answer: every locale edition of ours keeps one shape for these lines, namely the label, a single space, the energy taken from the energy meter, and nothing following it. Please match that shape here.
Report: 13.01 kWh
